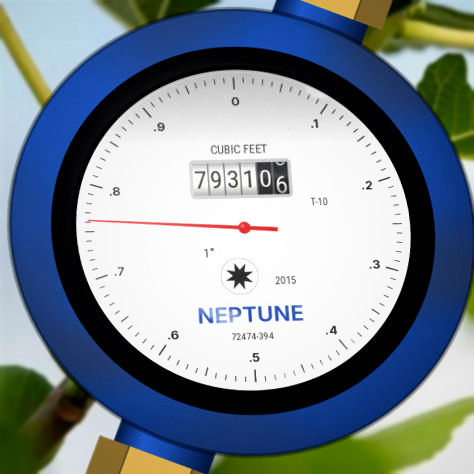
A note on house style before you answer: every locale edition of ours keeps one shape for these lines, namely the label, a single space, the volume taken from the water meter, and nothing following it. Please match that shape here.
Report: 793105.76 ft³
